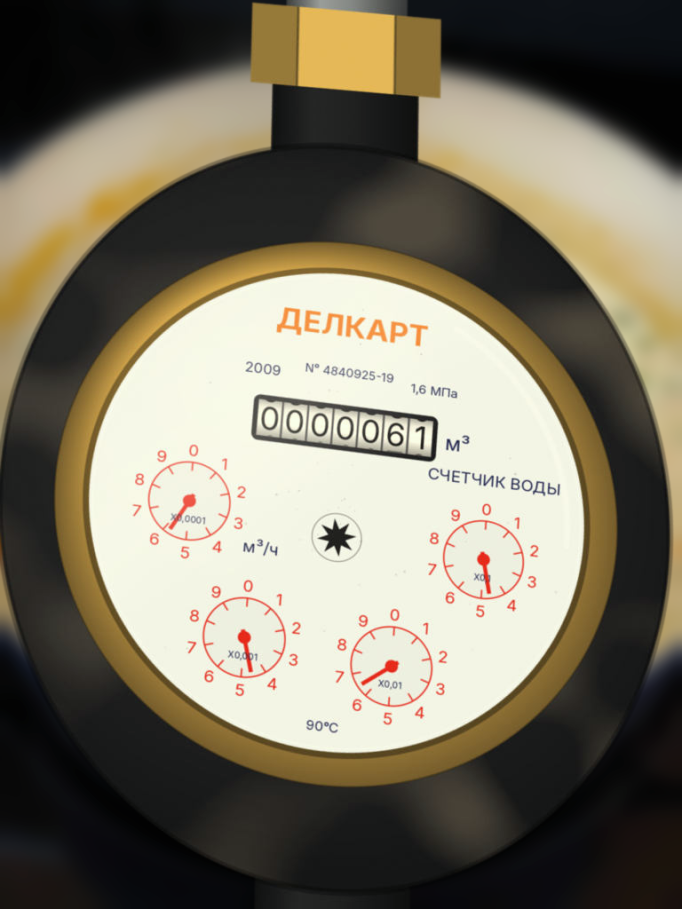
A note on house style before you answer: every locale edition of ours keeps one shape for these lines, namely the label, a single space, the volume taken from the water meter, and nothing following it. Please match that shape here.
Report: 61.4645 m³
